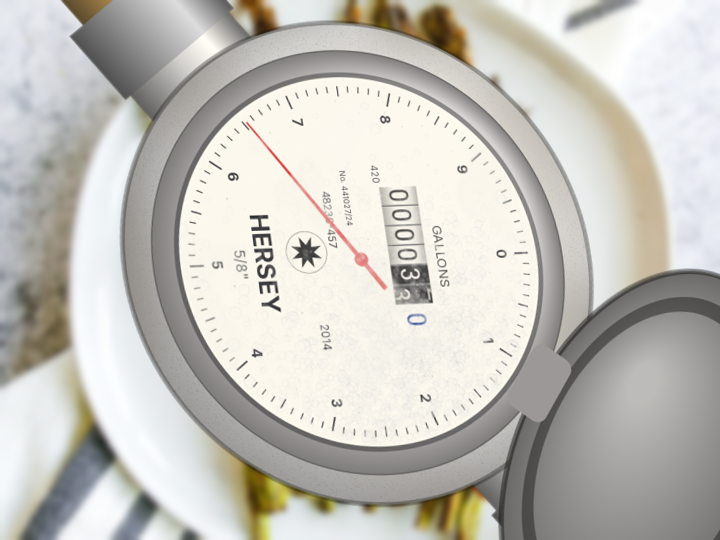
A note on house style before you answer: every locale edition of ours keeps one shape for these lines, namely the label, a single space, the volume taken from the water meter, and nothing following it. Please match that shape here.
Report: 326.5 gal
